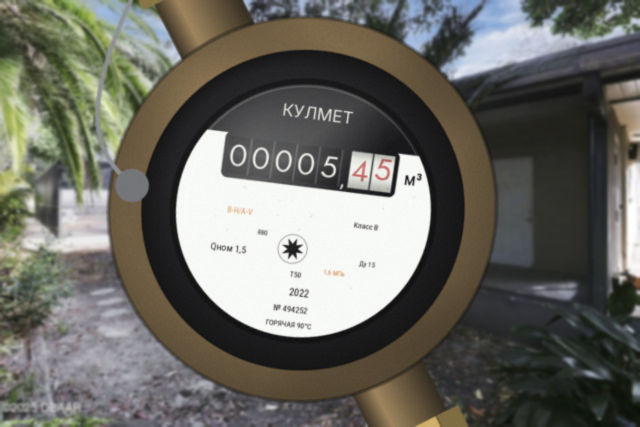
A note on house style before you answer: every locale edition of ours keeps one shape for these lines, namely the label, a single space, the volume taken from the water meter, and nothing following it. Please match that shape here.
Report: 5.45 m³
